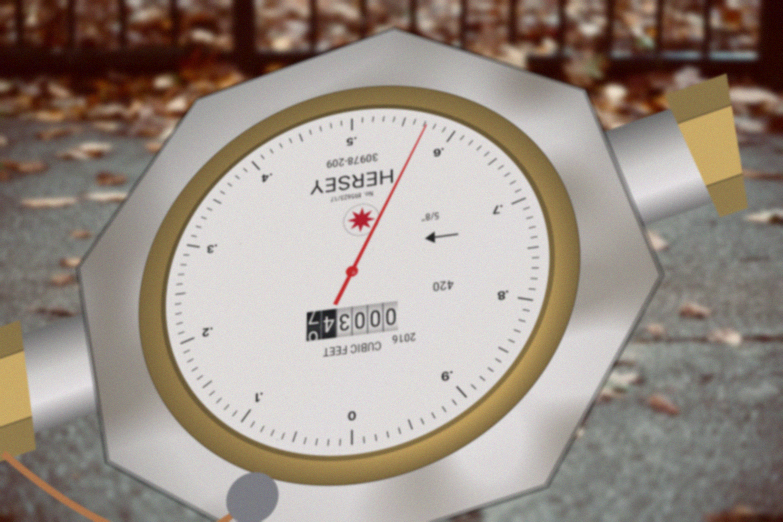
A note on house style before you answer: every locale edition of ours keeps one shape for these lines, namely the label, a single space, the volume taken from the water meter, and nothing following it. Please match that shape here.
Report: 346.57 ft³
